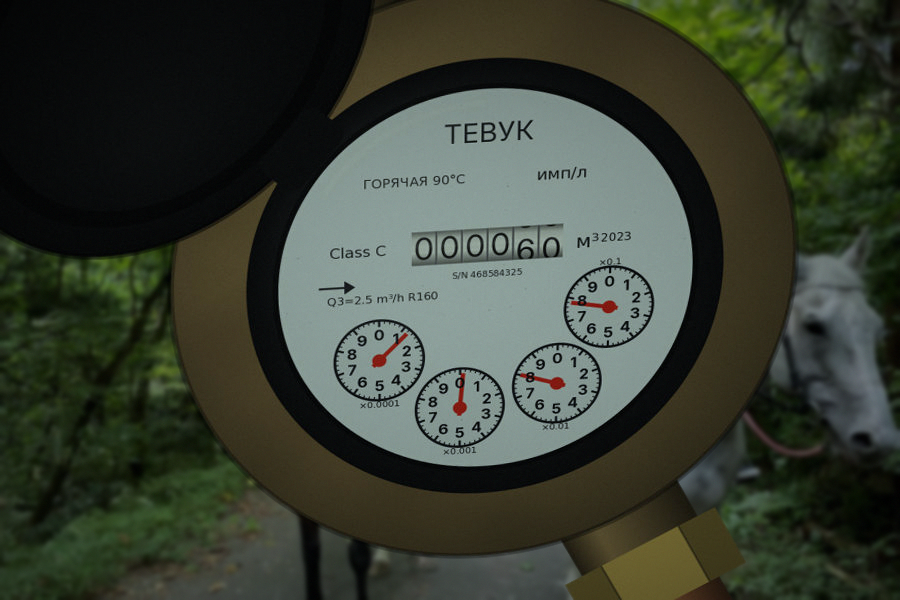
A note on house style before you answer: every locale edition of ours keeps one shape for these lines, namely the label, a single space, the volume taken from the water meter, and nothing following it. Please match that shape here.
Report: 59.7801 m³
